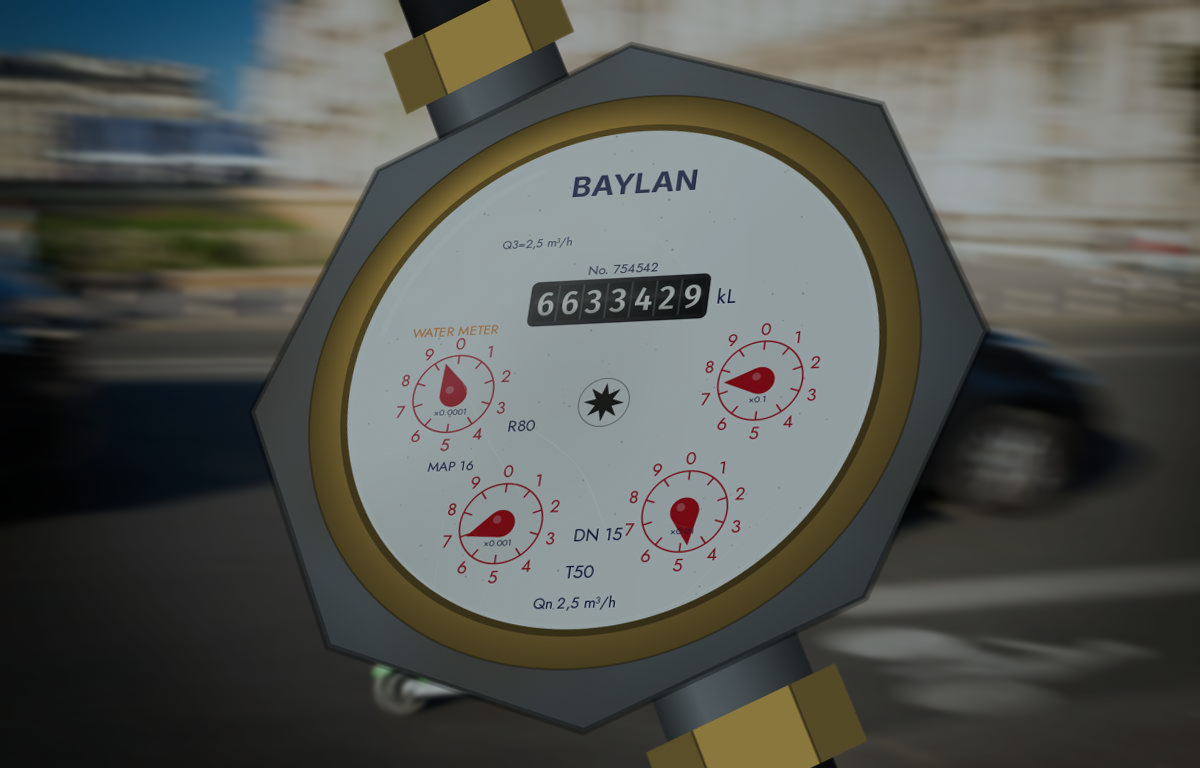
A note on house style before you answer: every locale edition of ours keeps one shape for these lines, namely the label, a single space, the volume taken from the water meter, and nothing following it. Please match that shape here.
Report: 6633429.7469 kL
